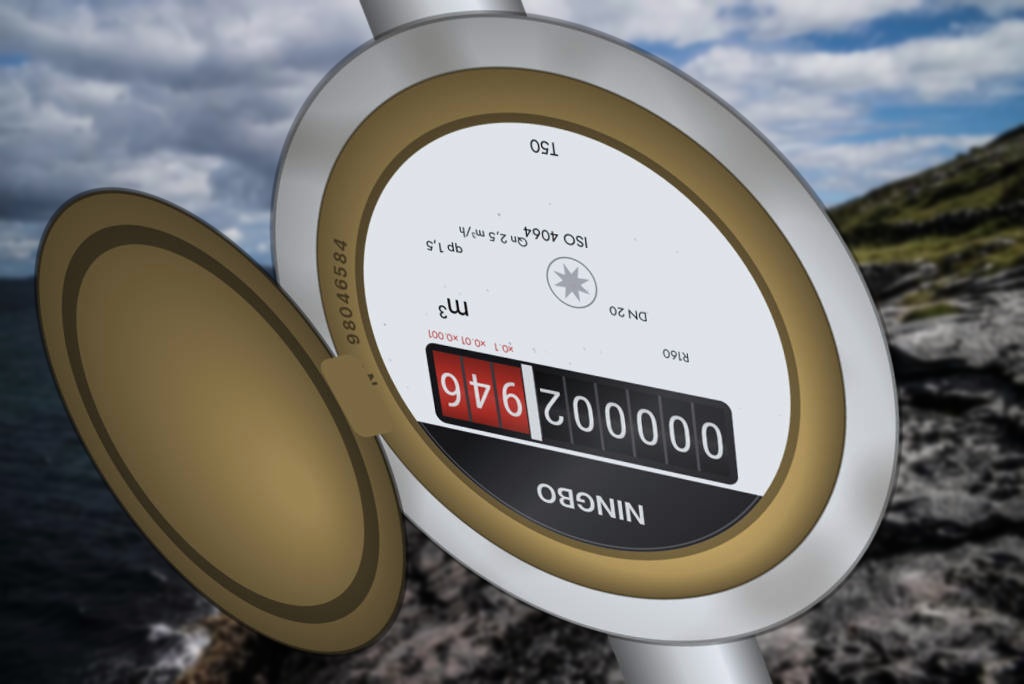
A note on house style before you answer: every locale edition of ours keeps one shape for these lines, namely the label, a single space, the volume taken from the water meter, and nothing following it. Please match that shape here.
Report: 2.946 m³
